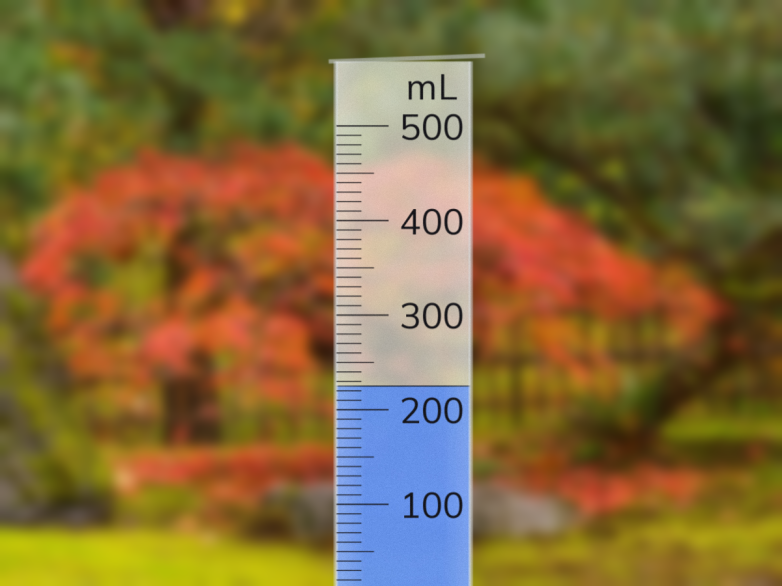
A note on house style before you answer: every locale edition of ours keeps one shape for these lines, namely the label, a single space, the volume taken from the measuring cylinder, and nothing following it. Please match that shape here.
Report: 225 mL
